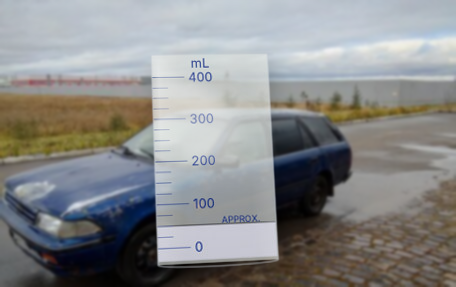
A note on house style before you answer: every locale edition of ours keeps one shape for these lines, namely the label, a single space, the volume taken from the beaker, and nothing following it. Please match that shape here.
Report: 50 mL
